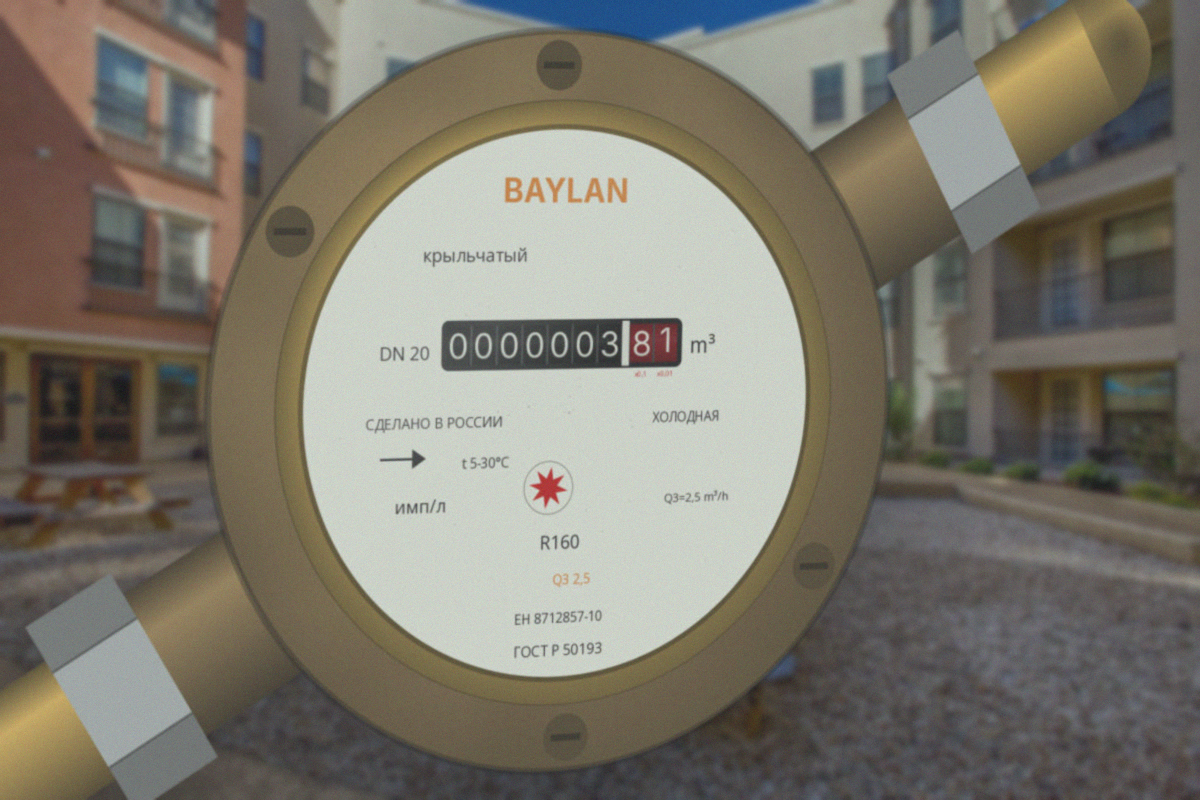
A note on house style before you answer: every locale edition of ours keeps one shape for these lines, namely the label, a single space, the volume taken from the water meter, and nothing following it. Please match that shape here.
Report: 3.81 m³
